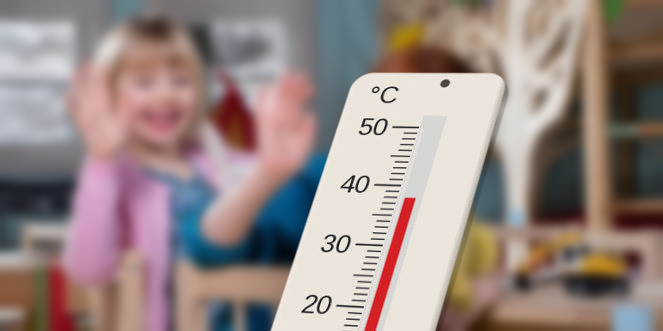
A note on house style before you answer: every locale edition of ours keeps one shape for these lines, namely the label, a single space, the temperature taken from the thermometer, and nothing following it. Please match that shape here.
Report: 38 °C
